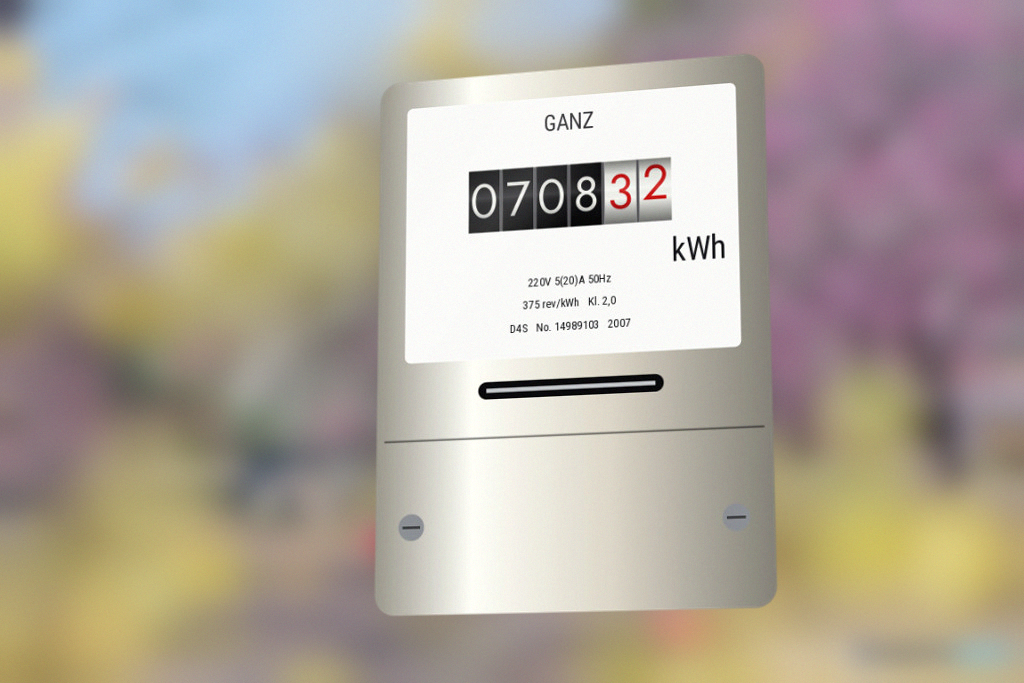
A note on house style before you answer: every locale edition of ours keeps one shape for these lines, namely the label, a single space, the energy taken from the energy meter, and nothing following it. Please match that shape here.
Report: 708.32 kWh
